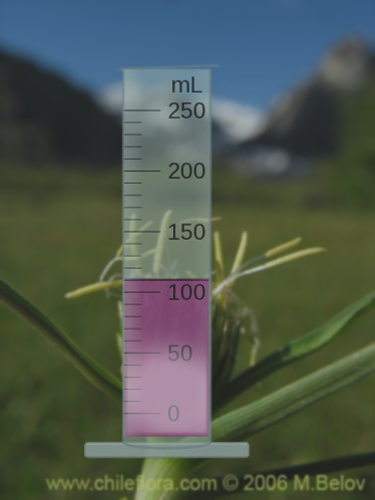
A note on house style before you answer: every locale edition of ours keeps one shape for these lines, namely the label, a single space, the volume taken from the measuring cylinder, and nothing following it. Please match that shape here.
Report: 110 mL
